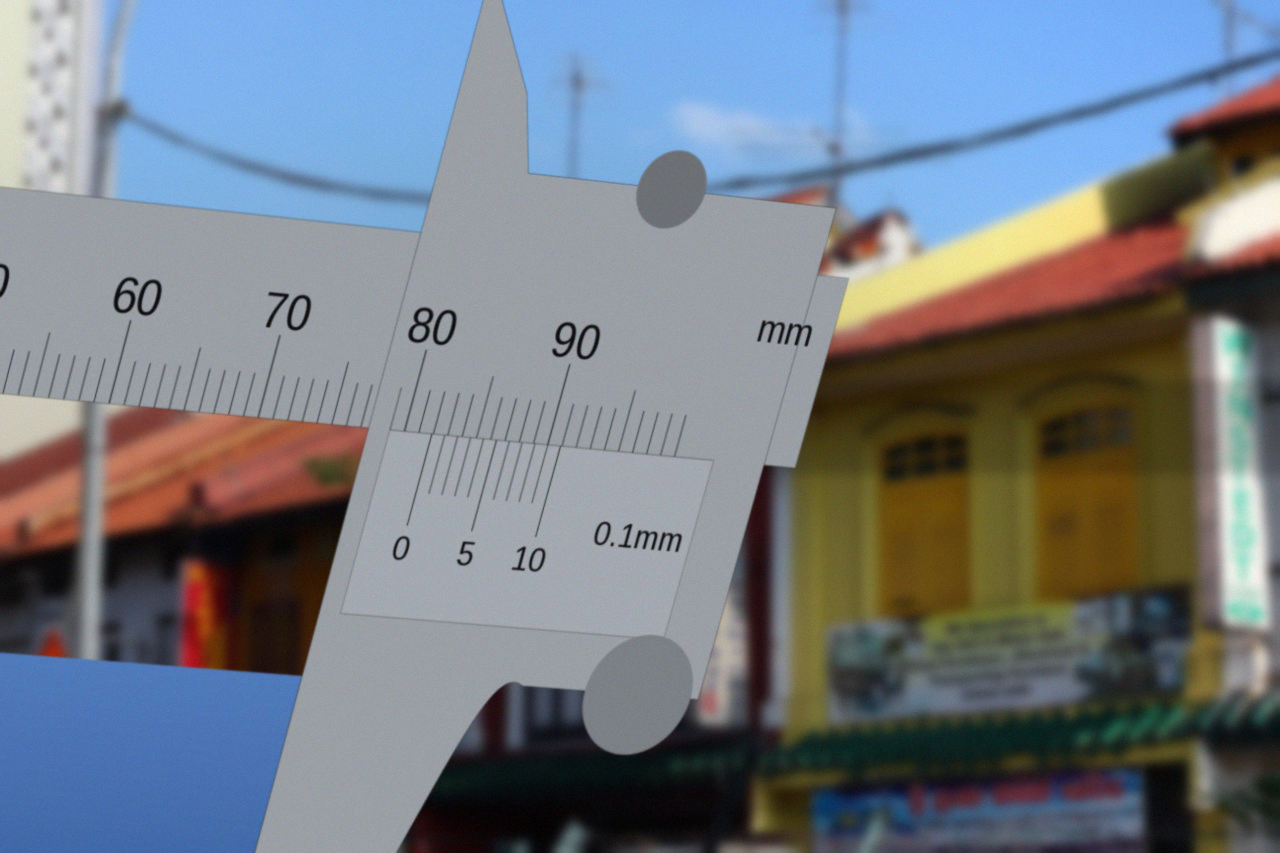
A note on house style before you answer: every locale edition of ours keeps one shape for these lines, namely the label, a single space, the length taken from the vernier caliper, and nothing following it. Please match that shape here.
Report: 81.9 mm
